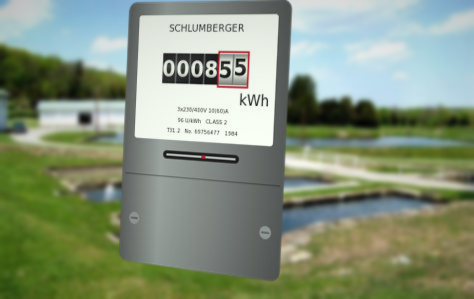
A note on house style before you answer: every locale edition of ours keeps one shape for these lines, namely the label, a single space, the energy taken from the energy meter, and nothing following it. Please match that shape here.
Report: 8.55 kWh
